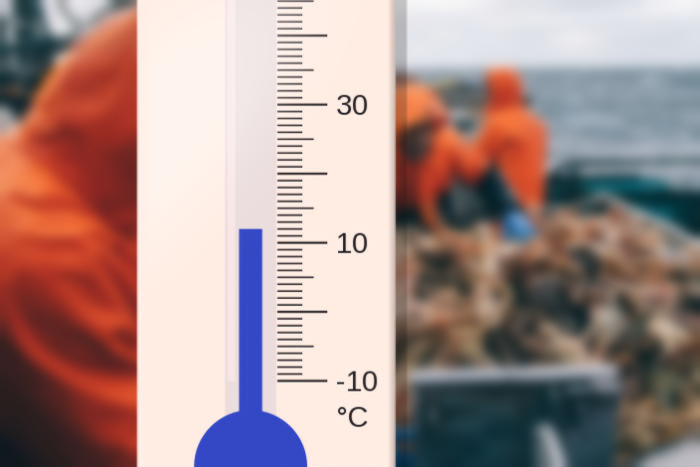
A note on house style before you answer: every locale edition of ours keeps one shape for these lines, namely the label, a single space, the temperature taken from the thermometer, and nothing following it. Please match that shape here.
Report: 12 °C
